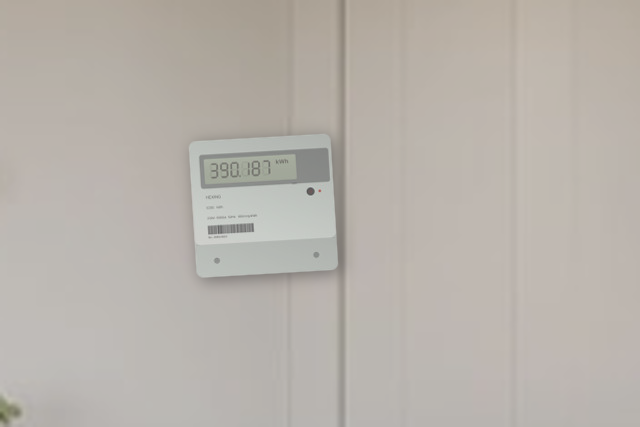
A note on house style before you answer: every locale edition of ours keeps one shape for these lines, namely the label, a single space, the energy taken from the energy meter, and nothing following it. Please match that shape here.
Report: 390.187 kWh
